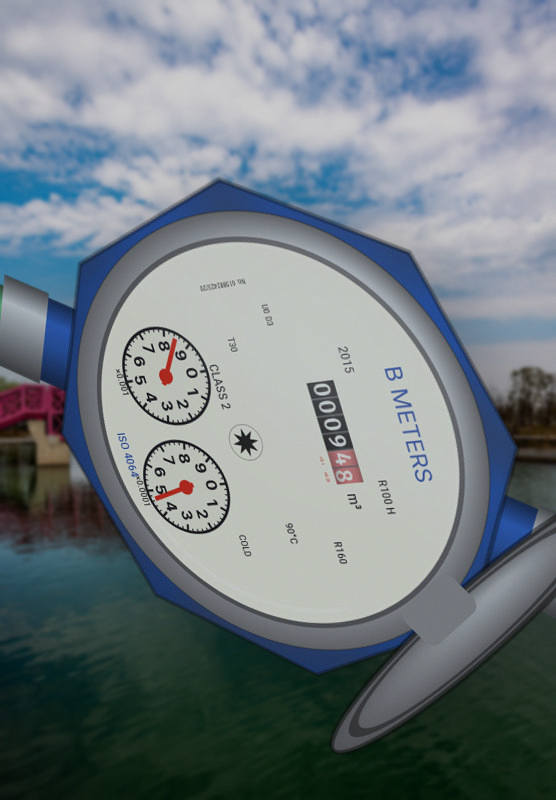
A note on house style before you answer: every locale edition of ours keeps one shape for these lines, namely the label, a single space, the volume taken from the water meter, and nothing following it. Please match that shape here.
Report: 9.4784 m³
